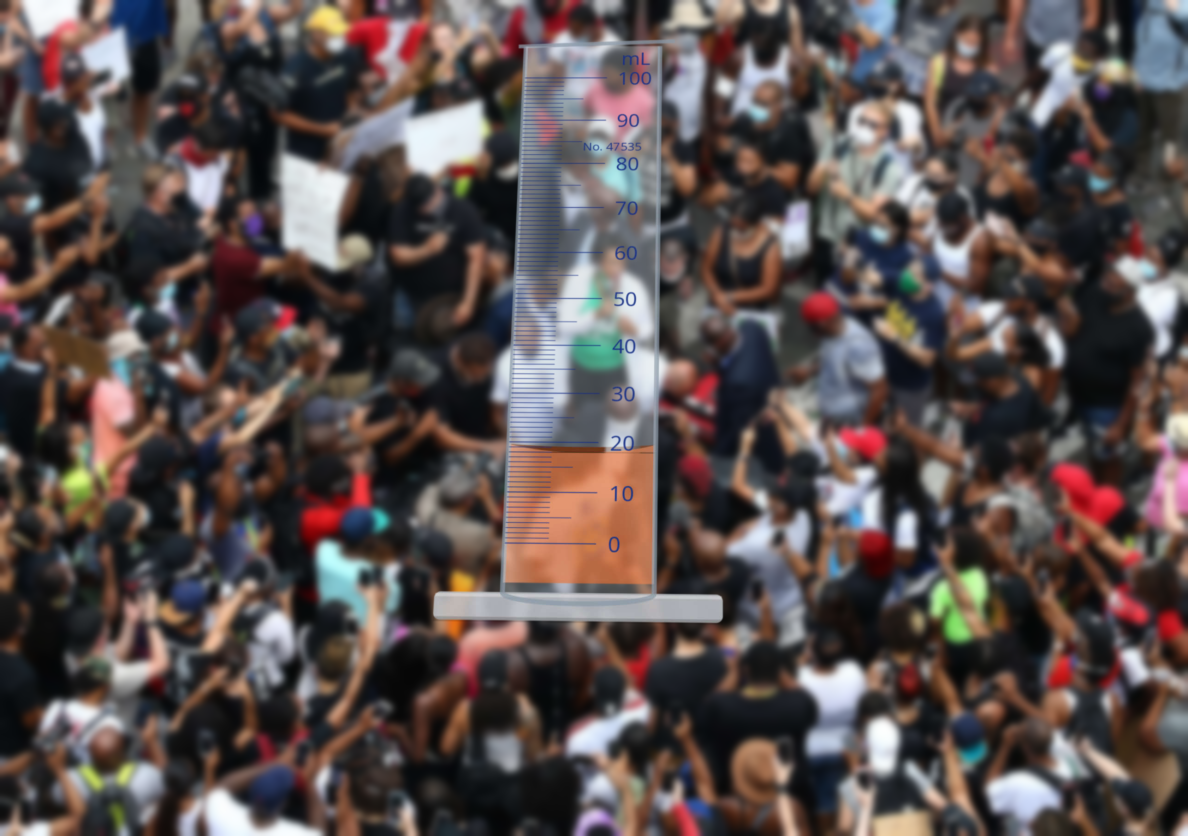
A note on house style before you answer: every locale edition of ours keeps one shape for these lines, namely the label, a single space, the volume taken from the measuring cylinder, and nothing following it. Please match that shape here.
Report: 18 mL
